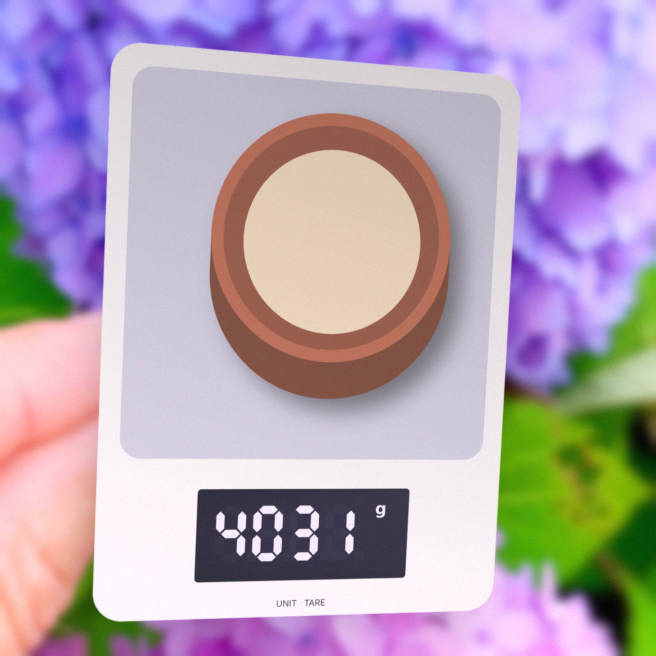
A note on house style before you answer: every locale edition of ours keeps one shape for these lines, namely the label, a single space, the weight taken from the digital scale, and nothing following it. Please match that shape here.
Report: 4031 g
